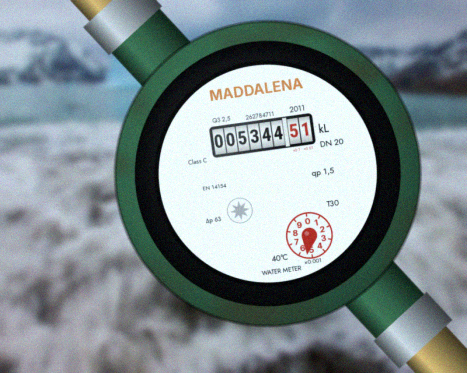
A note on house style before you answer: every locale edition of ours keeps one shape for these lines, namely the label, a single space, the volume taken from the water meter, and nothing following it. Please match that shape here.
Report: 5344.515 kL
